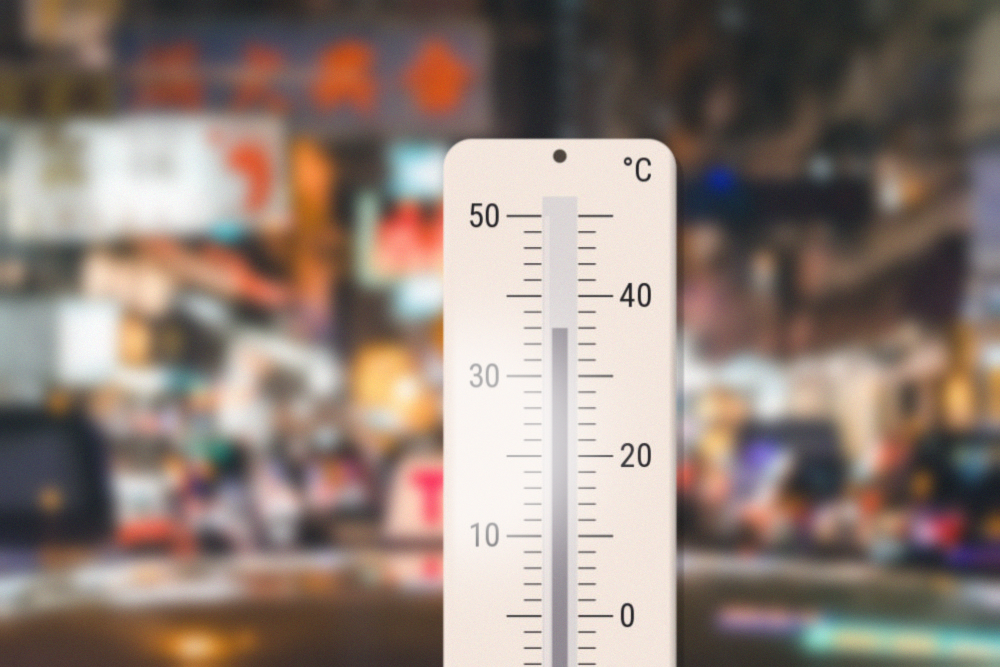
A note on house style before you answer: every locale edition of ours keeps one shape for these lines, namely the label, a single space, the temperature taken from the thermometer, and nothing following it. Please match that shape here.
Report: 36 °C
